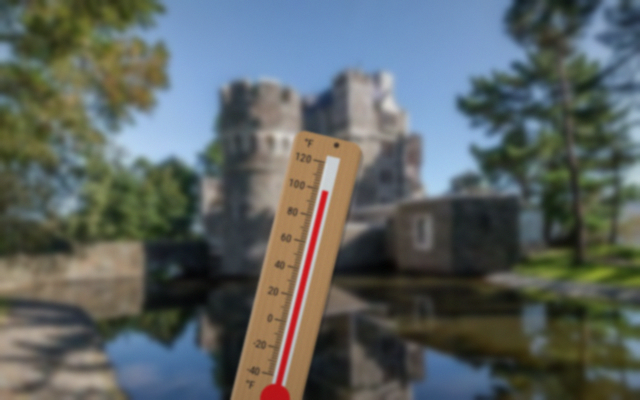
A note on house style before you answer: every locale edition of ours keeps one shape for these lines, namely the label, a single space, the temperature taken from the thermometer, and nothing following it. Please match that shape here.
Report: 100 °F
